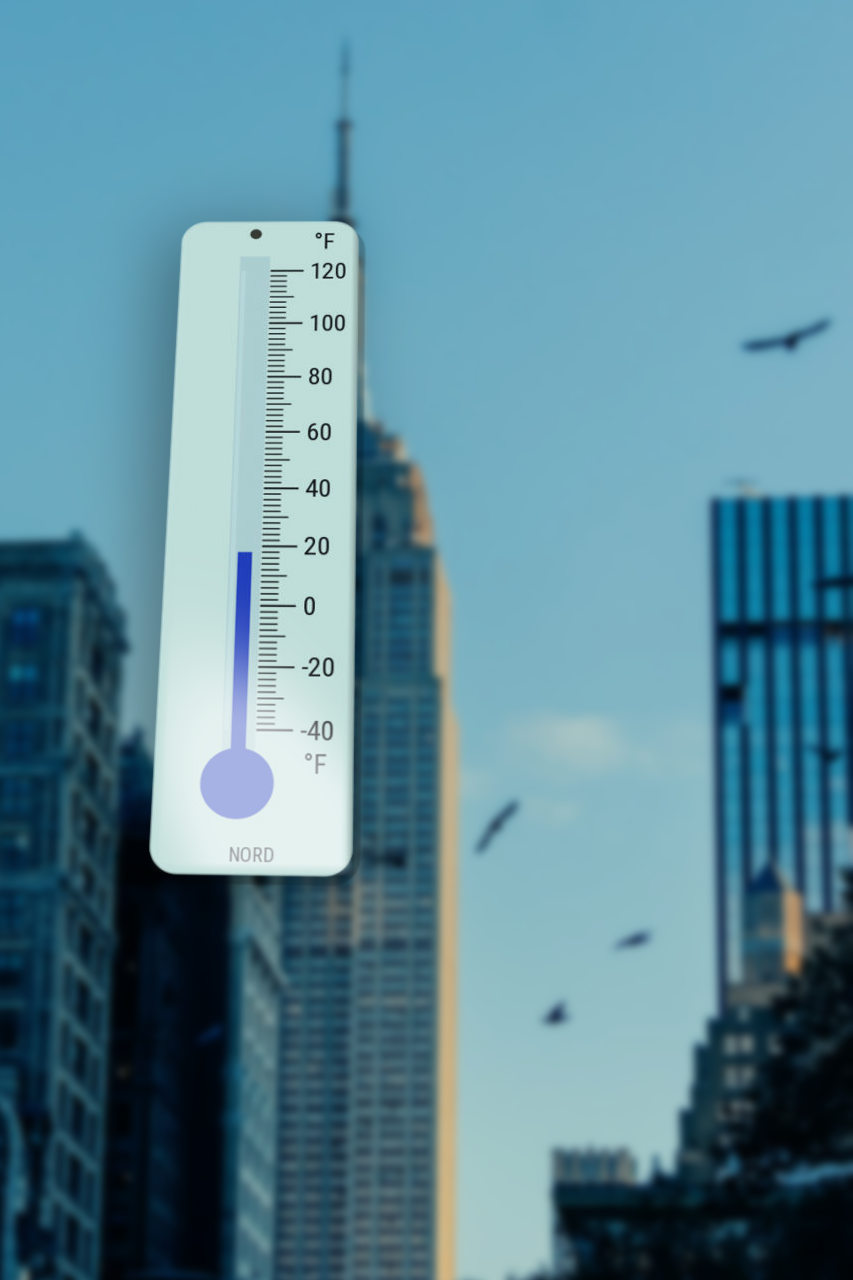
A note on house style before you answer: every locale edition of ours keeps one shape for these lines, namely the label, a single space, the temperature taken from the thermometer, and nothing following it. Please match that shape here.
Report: 18 °F
